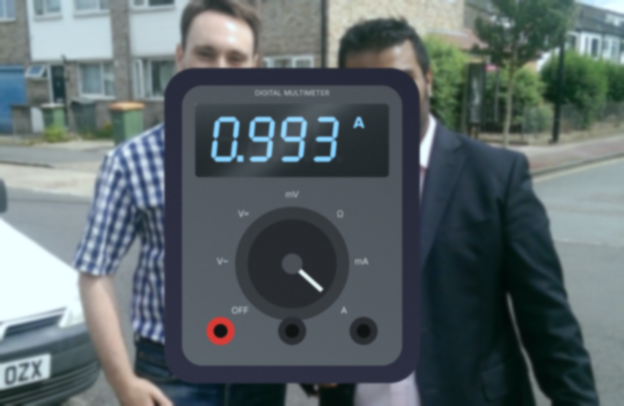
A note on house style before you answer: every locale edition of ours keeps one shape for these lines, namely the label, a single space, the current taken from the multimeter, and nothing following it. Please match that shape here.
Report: 0.993 A
